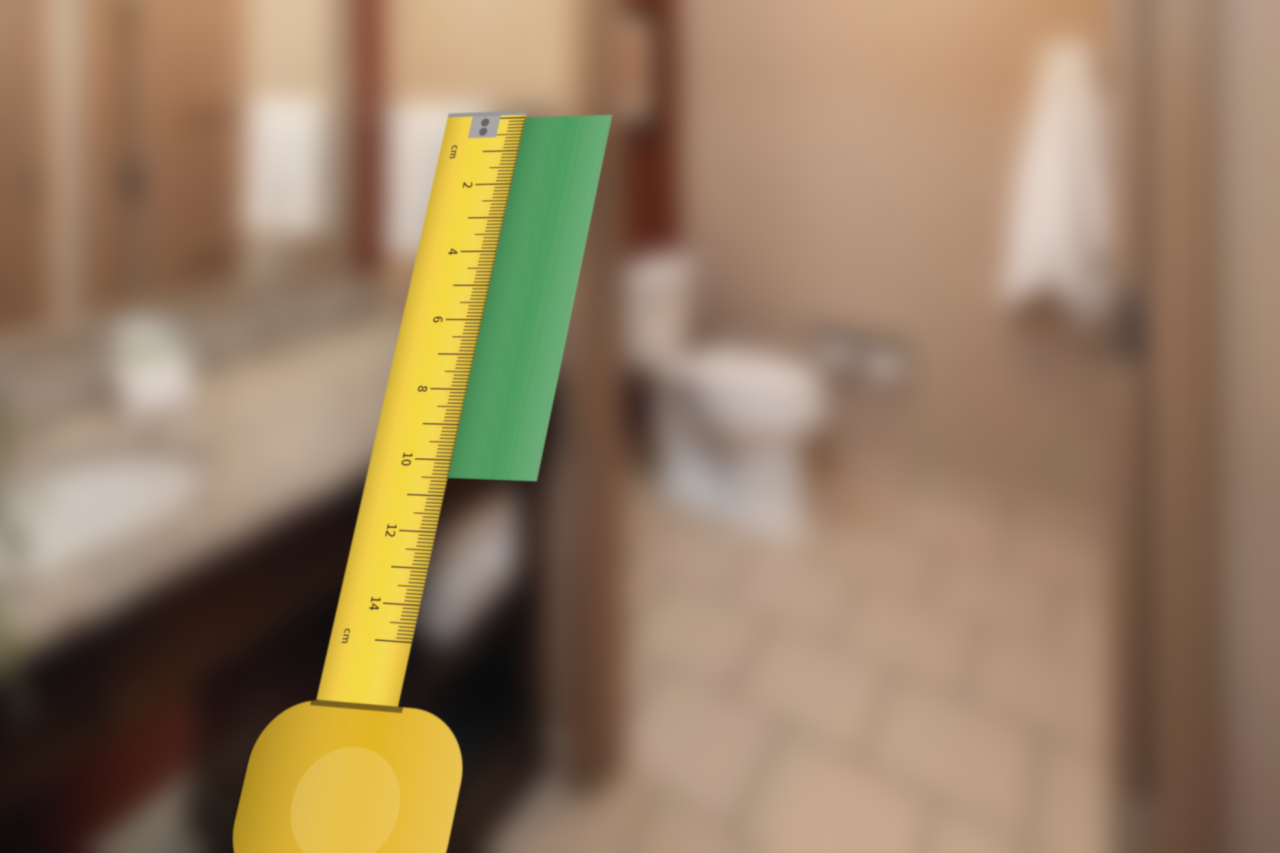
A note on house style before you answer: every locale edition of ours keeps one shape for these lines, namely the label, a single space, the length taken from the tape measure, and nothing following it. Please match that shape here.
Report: 10.5 cm
